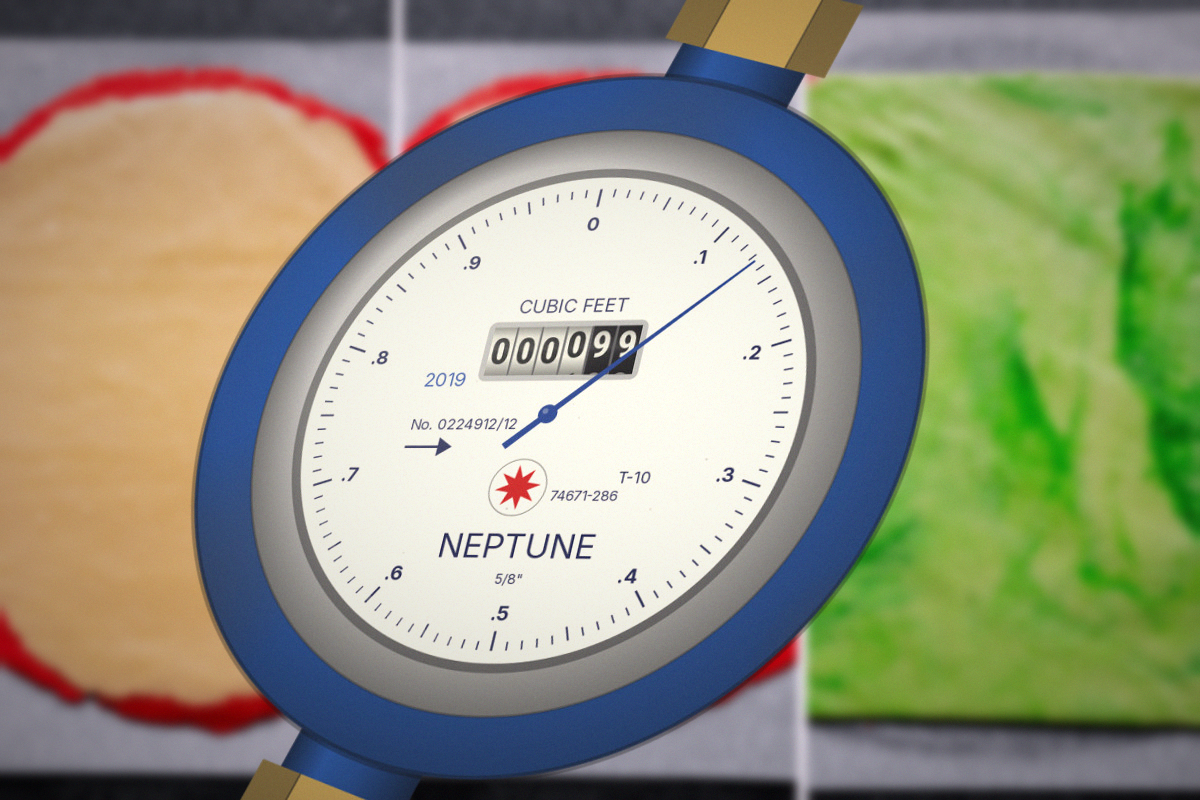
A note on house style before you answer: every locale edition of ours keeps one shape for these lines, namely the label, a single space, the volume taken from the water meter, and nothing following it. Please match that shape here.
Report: 99.13 ft³
